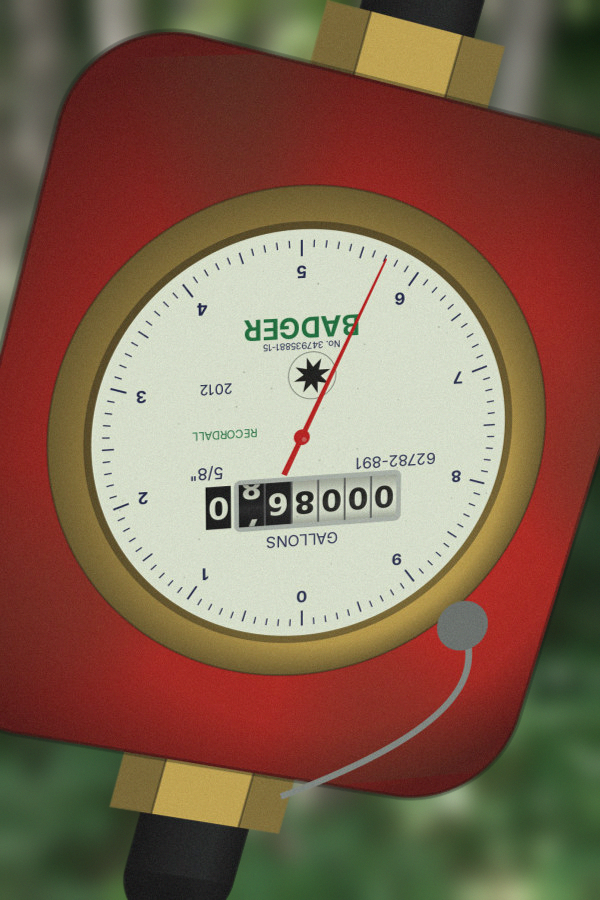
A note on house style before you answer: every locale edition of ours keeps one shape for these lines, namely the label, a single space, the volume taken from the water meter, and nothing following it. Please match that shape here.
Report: 8675.7 gal
